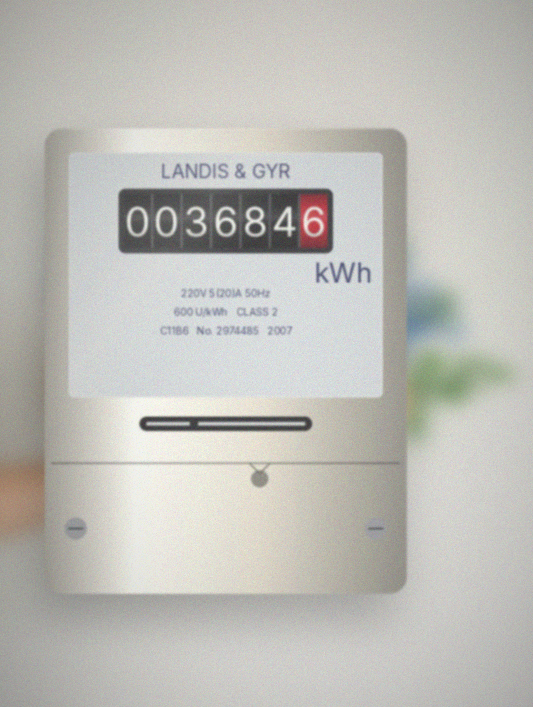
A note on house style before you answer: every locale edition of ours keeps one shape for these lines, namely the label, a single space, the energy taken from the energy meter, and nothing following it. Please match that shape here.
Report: 3684.6 kWh
